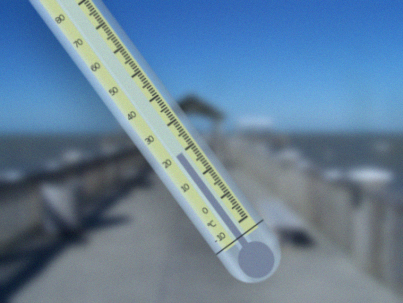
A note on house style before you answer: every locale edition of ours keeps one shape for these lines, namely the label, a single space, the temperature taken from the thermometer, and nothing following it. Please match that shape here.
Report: 20 °C
